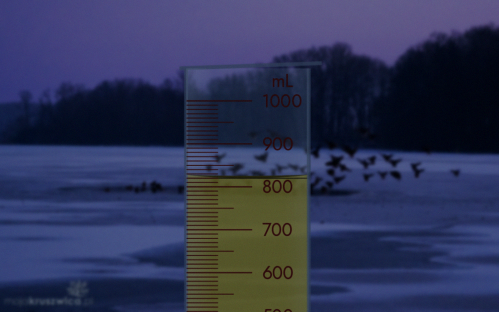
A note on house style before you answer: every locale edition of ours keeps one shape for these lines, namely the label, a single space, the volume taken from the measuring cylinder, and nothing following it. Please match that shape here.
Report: 820 mL
